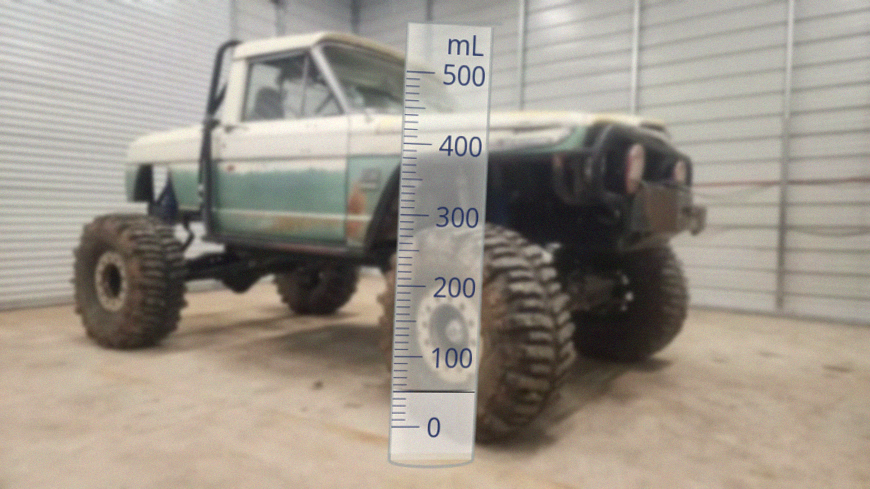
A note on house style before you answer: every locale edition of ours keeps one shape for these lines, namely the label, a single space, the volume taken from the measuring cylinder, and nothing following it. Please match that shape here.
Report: 50 mL
